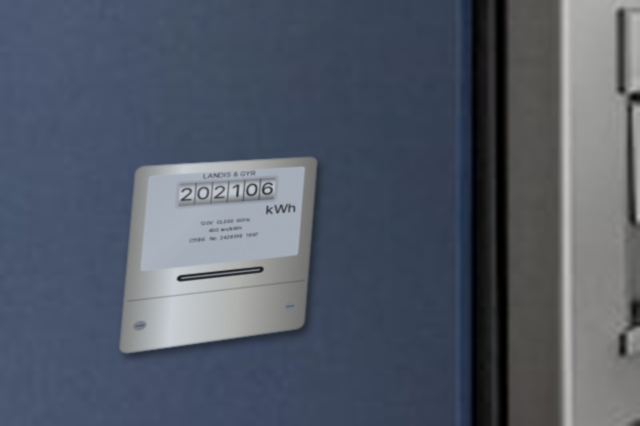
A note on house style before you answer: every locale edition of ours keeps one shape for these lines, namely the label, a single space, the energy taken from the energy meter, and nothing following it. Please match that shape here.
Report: 202106 kWh
